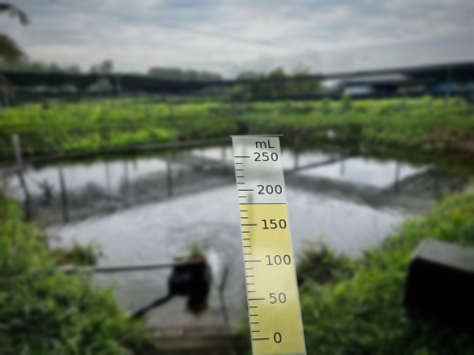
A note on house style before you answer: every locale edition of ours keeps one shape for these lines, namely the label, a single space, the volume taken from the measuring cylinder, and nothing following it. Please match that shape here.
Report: 180 mL
